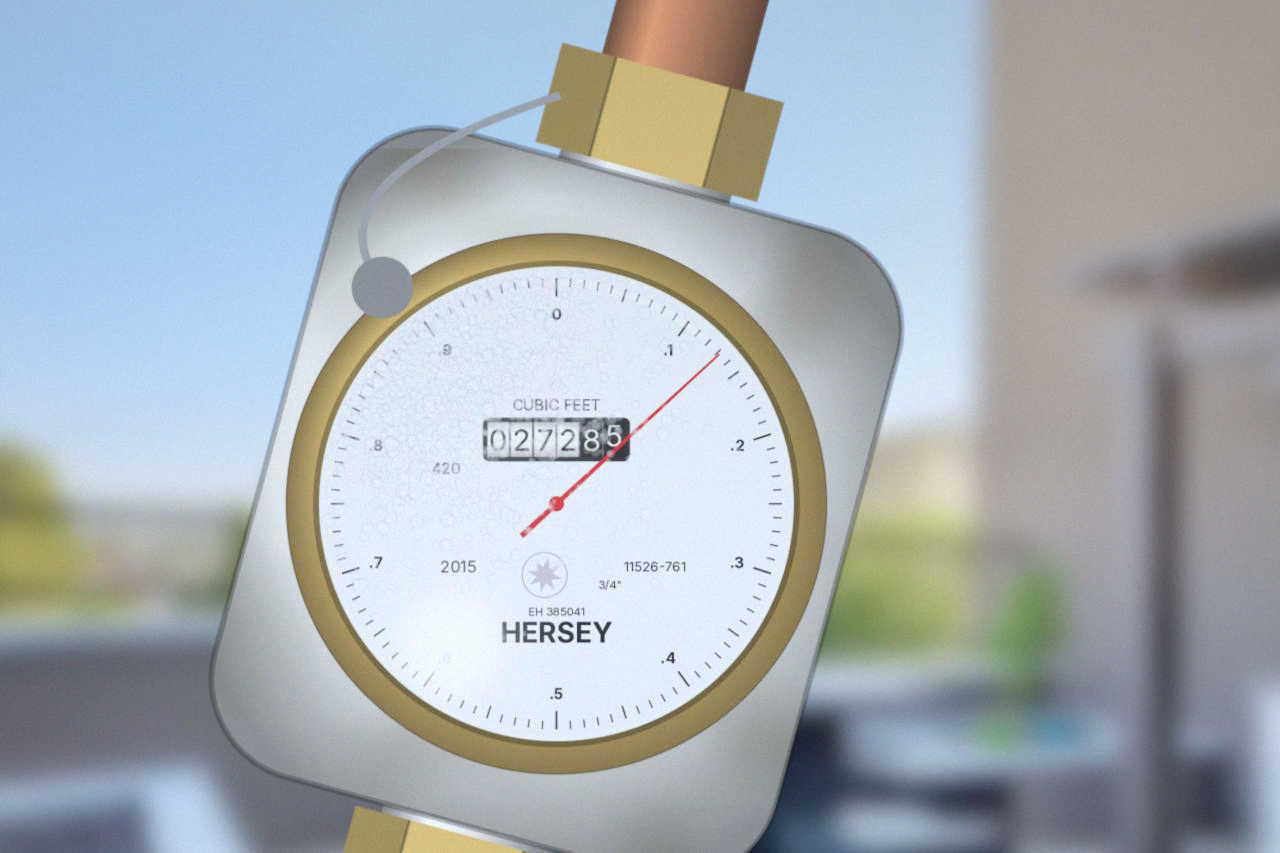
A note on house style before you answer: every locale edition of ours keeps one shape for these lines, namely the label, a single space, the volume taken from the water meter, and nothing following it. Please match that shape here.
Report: 27285.13 ft³
